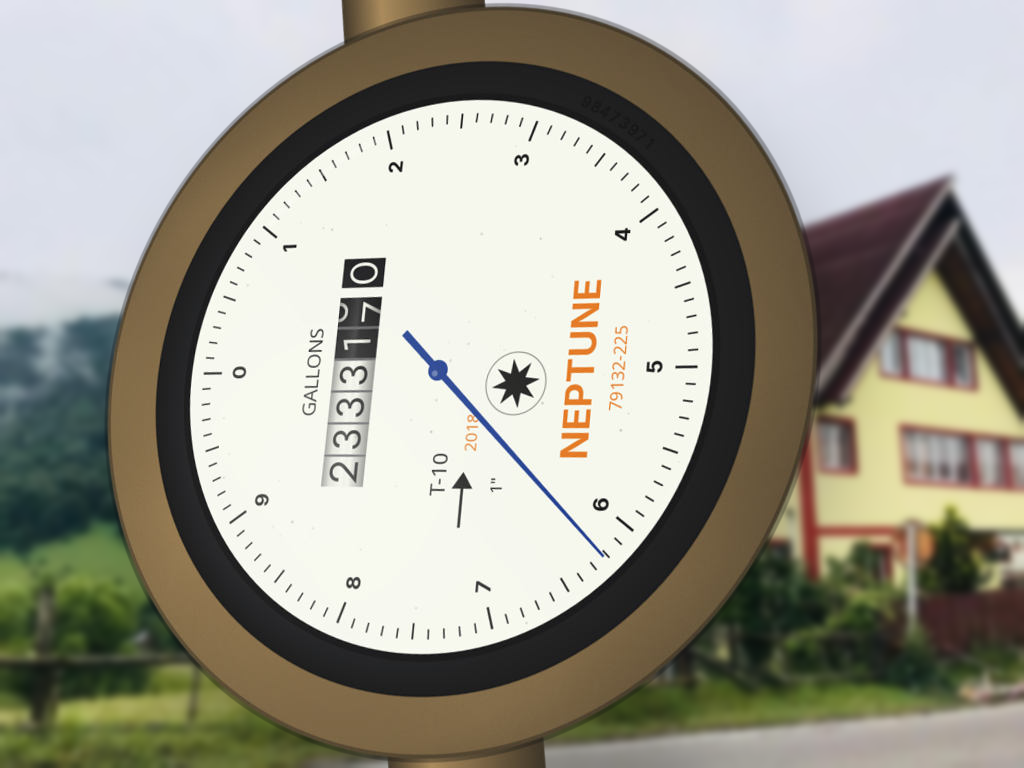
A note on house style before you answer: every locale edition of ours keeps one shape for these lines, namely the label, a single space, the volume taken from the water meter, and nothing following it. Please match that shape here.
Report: 2333166.2 gal
